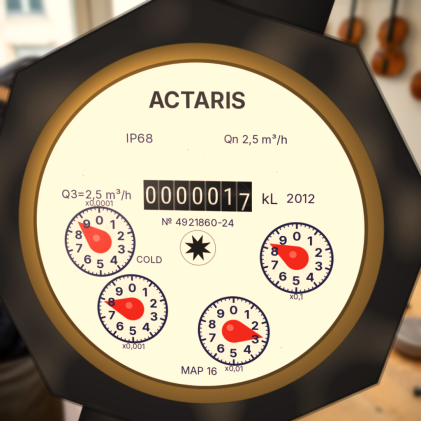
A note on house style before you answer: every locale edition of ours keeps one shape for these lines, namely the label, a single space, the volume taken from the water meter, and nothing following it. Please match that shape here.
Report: 16.8278 kL
